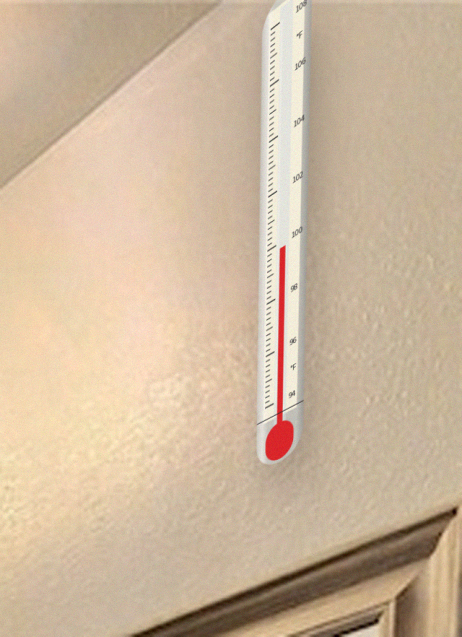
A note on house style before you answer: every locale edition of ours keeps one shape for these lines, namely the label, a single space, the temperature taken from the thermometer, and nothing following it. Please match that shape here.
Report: 99.8 °F
